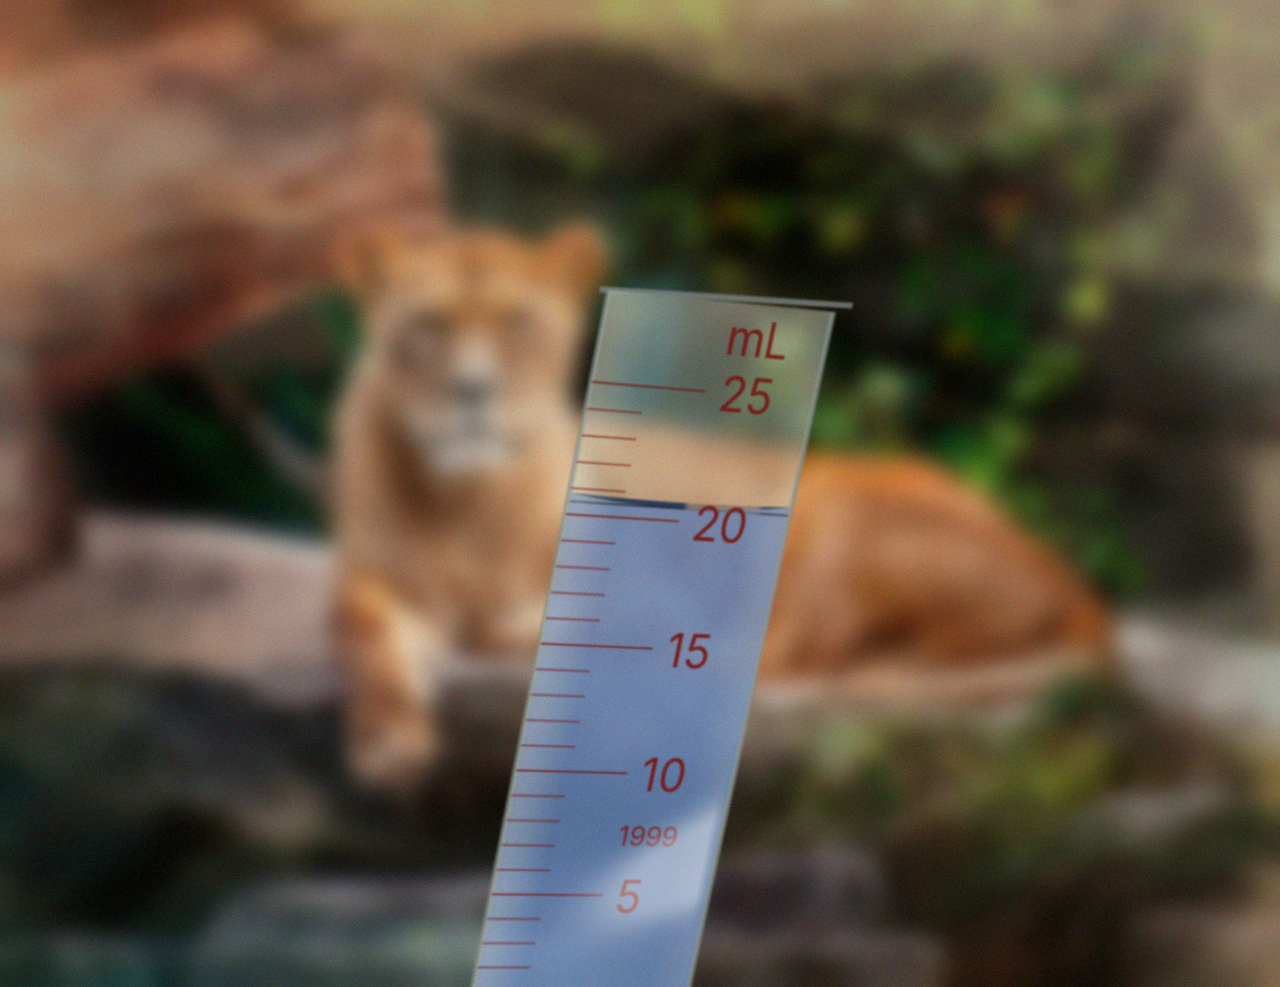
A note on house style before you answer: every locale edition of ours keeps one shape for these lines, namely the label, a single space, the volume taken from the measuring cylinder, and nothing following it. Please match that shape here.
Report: 20.5 mL
